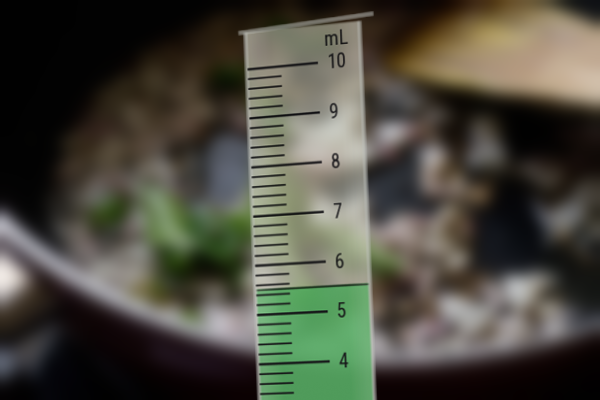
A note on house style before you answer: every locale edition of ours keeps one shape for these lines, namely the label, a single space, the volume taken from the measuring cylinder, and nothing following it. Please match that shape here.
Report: 5.5 mL
